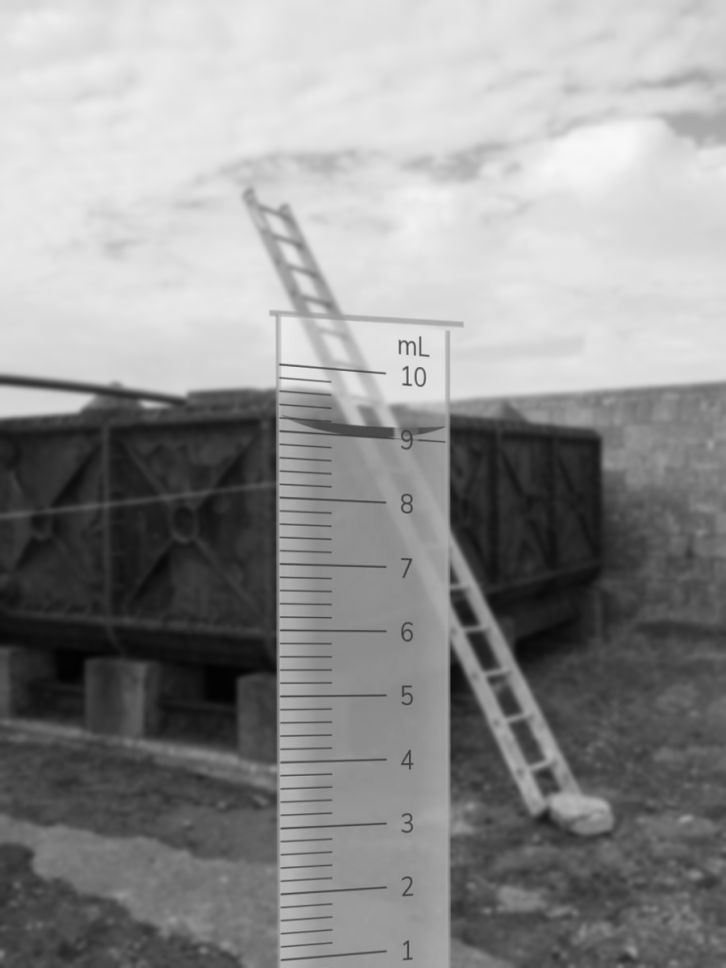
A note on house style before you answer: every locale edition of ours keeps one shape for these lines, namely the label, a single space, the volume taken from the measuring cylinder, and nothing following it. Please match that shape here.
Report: 9 mL
